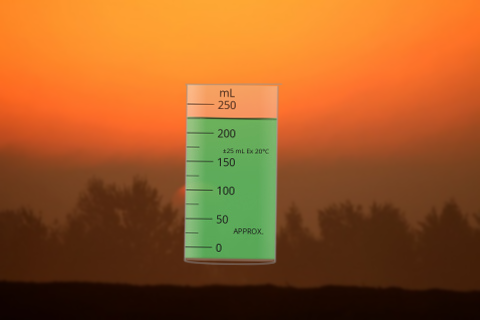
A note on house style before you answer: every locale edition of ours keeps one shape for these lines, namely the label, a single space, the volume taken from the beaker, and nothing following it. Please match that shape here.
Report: 225 mL
